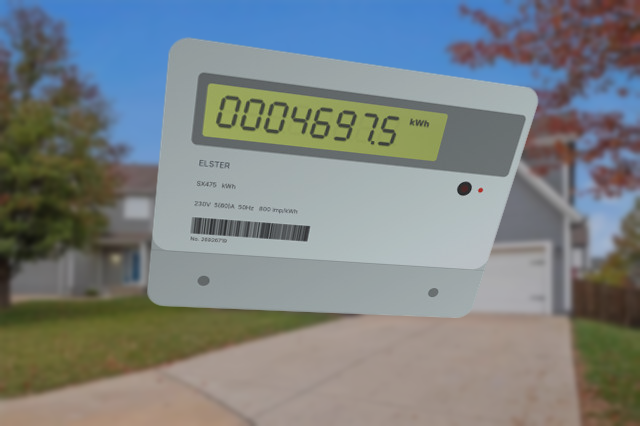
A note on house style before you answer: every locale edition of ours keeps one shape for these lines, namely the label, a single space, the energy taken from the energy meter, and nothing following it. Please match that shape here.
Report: 4697.5 kWh
